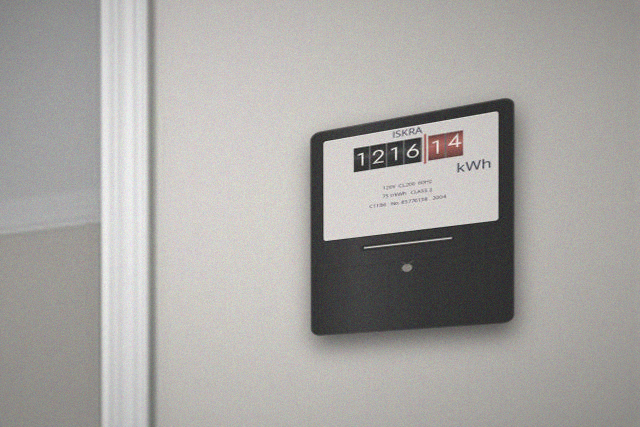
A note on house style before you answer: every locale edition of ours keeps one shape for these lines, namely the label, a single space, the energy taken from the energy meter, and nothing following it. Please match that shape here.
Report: 1216.14 kWh
